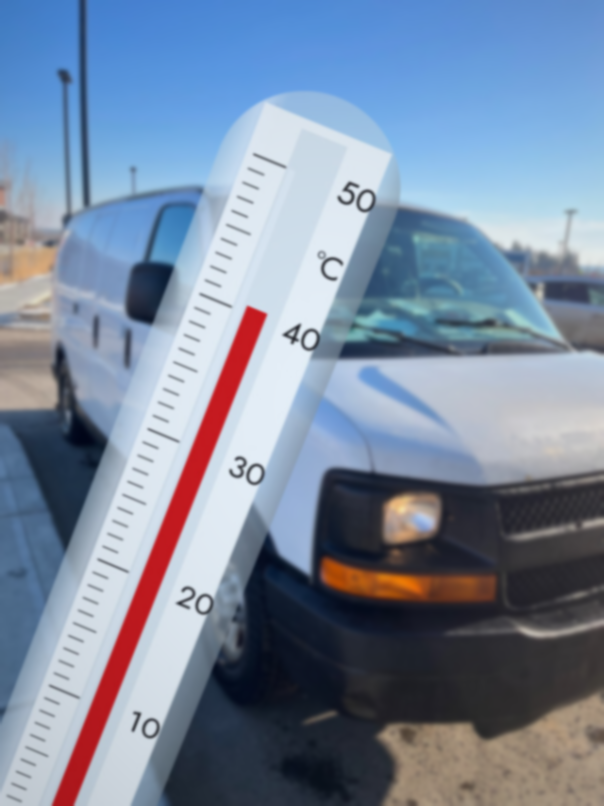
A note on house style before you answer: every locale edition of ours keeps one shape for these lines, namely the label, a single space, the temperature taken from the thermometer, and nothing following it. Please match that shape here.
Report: 40.5 °C
